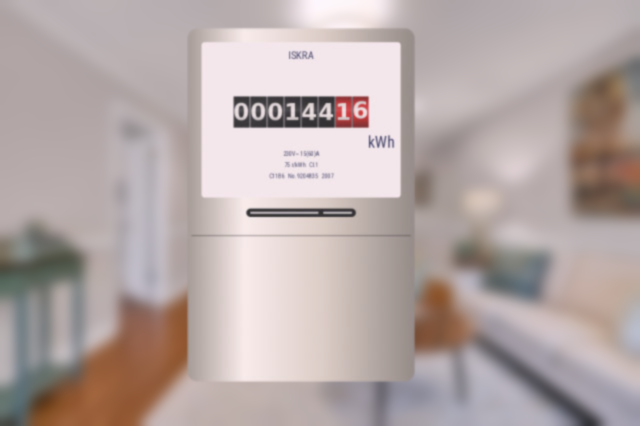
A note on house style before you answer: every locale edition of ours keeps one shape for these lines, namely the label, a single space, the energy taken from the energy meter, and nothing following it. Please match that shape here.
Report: 144.16 kWh
